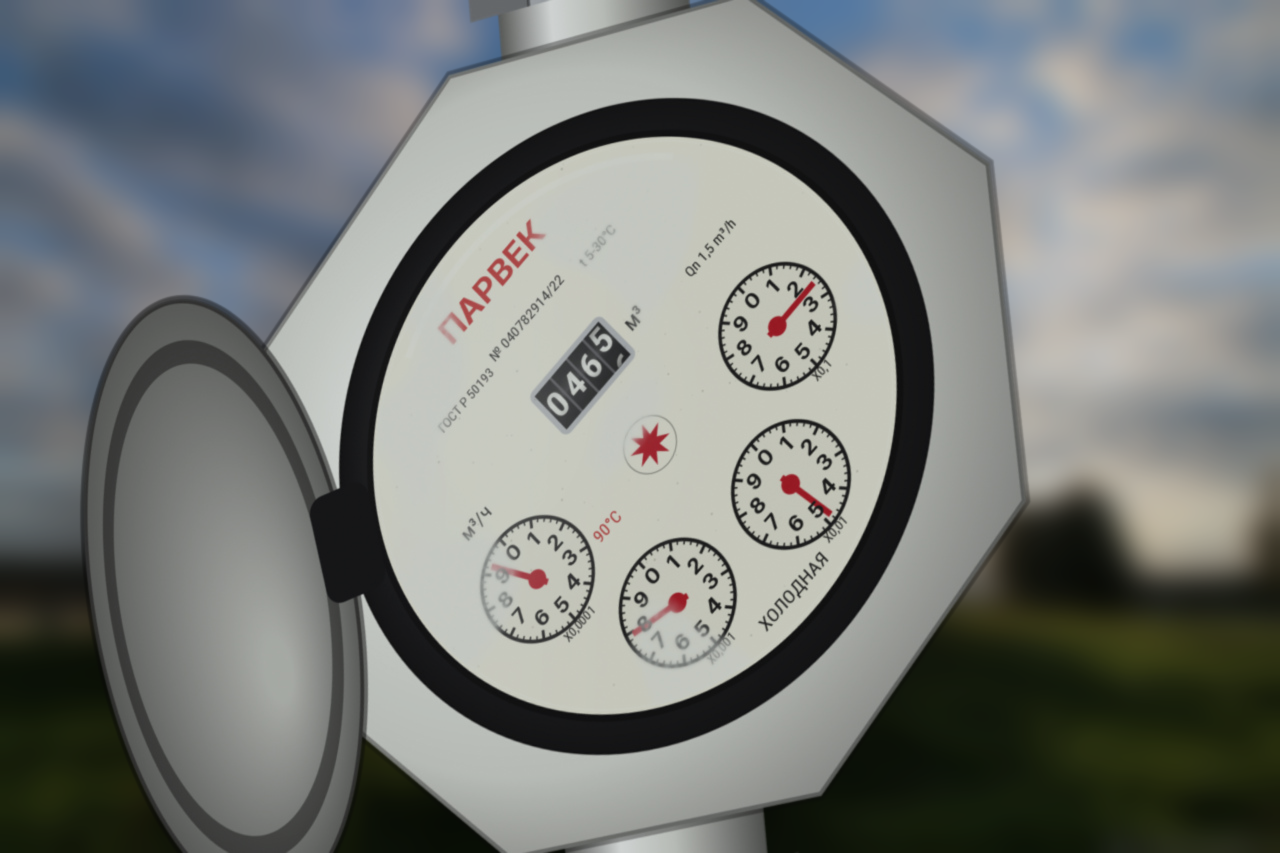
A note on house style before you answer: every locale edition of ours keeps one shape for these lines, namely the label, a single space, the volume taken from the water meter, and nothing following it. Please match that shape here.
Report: 465.2479 m³
